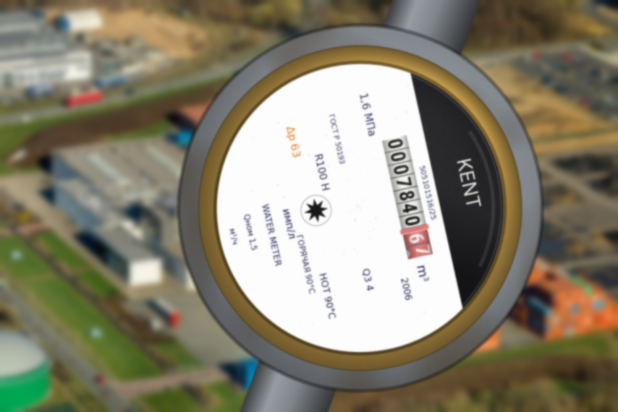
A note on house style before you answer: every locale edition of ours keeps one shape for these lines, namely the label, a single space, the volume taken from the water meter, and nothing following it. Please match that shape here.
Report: 7840.67 m³
